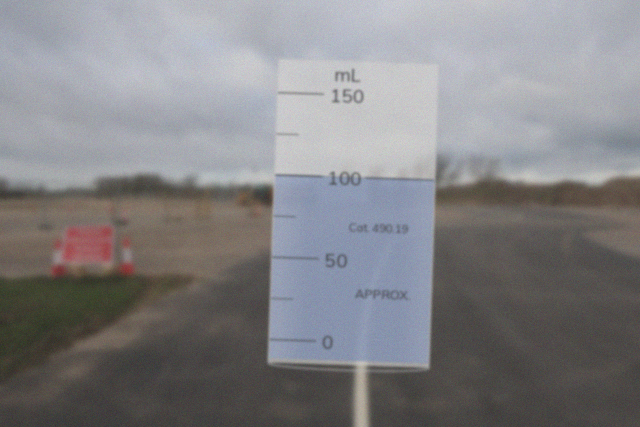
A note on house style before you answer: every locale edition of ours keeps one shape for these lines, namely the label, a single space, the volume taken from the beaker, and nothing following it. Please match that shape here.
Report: 100 mL
